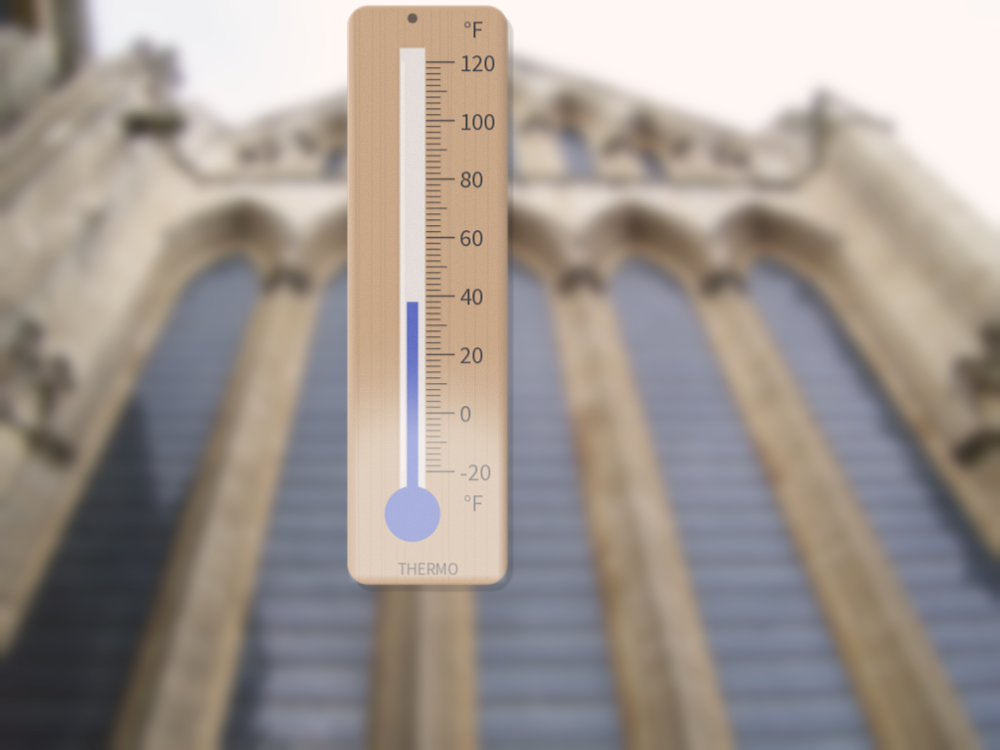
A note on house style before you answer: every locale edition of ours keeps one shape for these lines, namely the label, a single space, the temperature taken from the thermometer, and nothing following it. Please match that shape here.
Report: 38 °F
